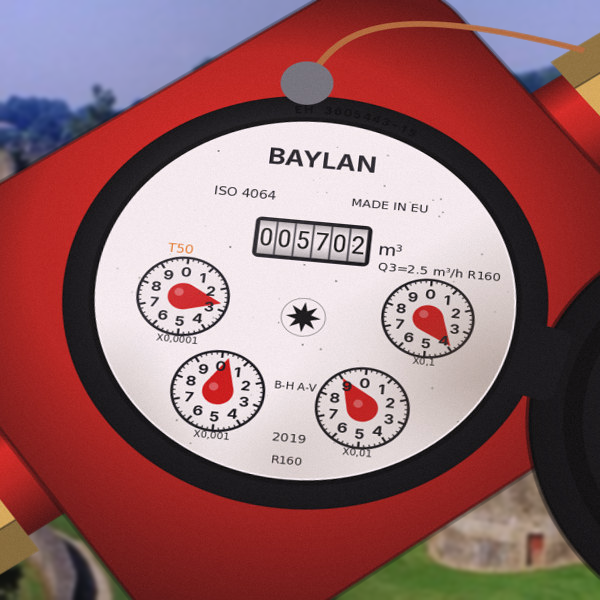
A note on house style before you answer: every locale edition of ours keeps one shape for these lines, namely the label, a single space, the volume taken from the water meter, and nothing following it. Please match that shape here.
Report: 5702.3902 m³
